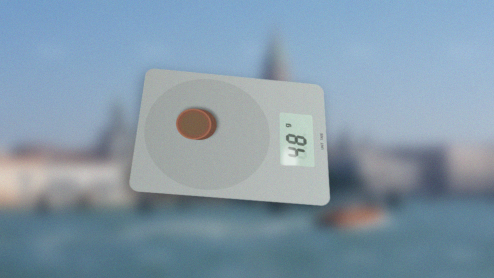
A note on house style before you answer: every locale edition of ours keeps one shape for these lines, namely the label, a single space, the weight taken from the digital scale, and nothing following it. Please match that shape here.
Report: 48 g
